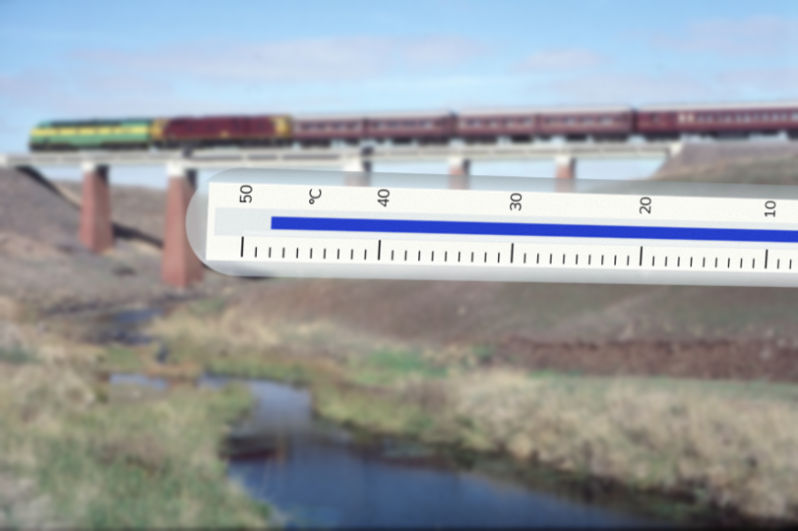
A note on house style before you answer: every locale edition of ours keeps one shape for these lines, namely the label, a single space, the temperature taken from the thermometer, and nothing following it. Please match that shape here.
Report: 48 °C
